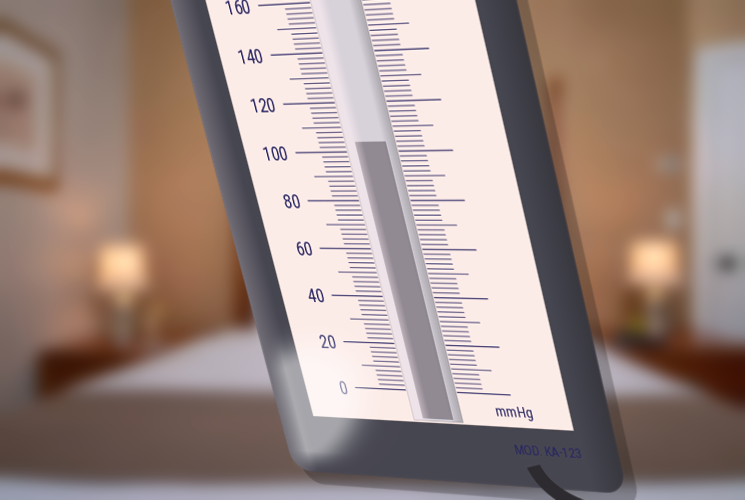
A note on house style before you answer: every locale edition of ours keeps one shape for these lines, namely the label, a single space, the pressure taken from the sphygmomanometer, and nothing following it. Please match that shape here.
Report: 104 mmHg
